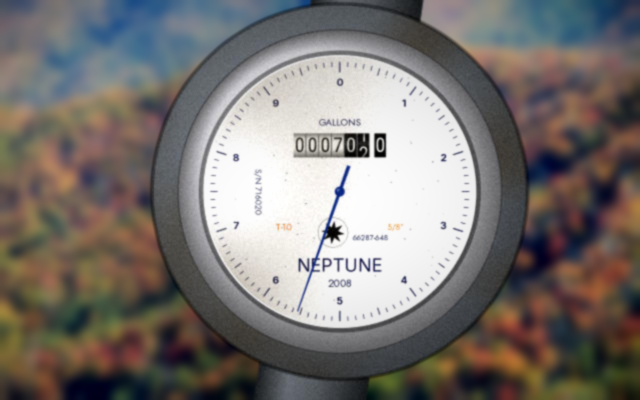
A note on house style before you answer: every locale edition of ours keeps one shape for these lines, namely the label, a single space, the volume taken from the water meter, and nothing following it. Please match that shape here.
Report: 7015.5 gal
